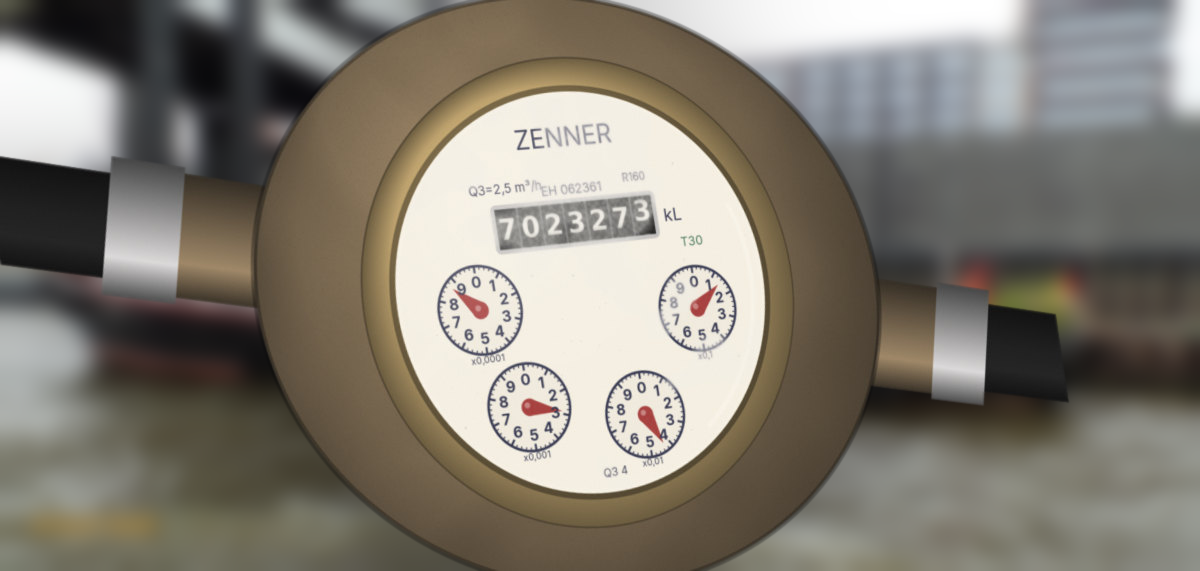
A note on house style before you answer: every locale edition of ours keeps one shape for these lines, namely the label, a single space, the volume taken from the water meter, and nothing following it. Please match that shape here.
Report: 7023273.1428 kL
